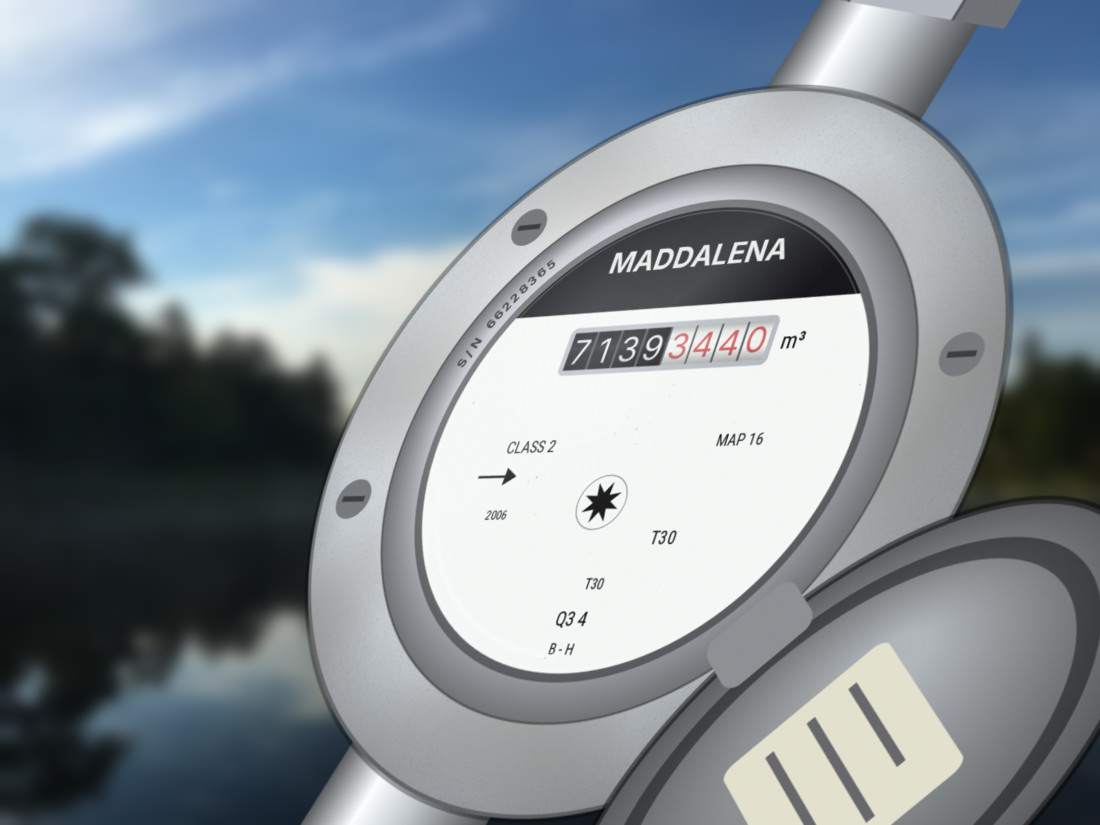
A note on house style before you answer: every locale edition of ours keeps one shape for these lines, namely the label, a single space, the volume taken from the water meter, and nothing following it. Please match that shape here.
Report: 7139.3440 m³
